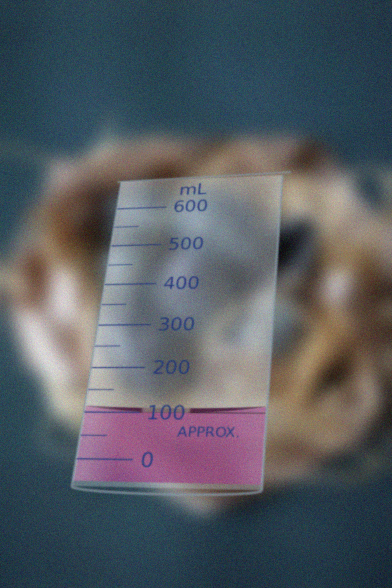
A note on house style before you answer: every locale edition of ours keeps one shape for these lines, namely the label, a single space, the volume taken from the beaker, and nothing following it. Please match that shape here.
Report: 100 mL
